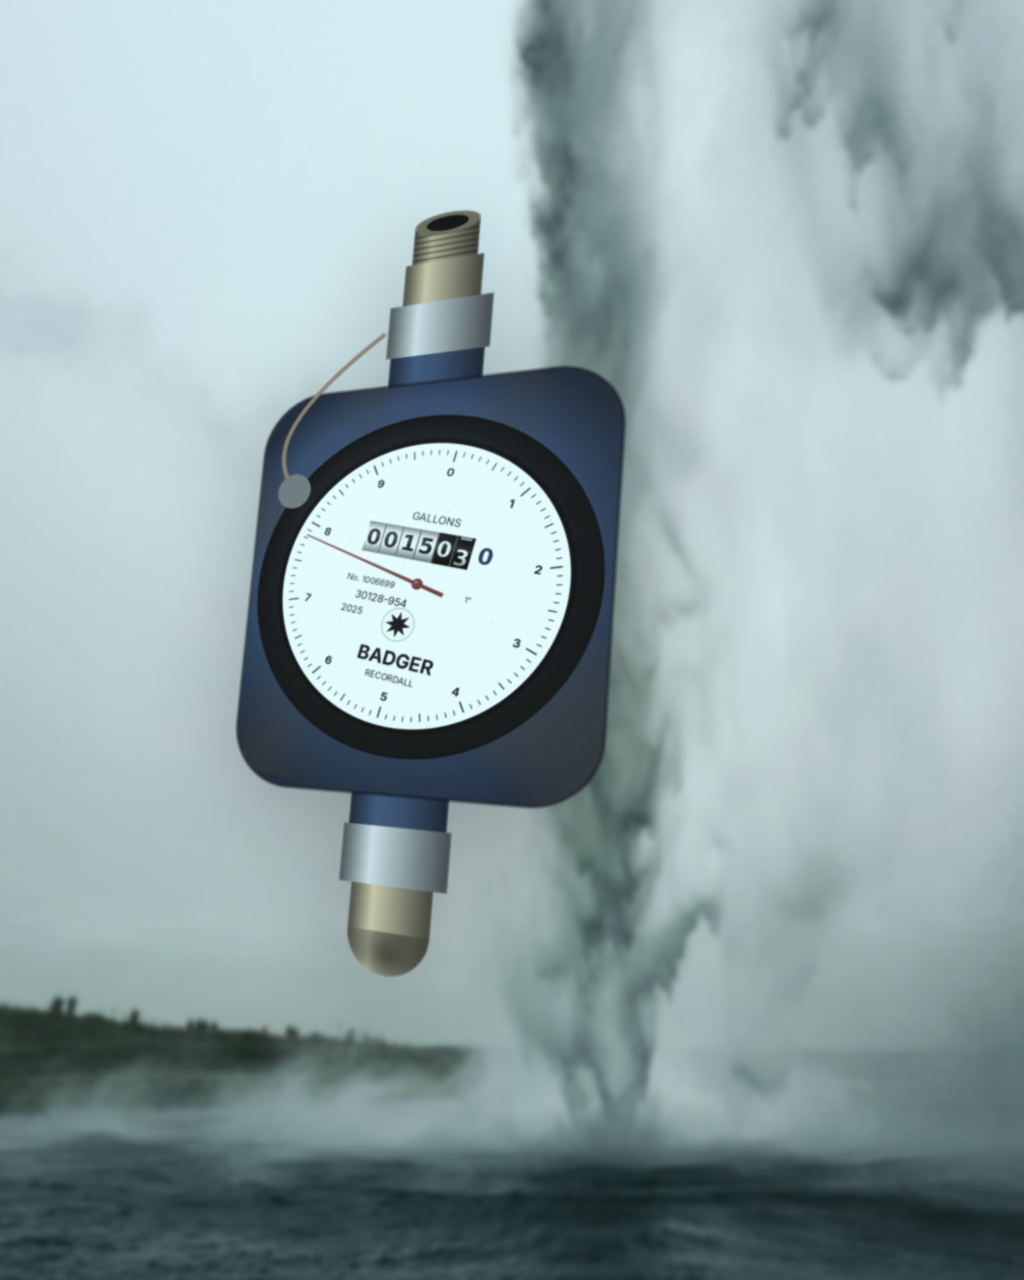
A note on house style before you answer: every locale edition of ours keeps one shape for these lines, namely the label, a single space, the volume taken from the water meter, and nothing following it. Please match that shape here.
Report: 15027.8 gal
